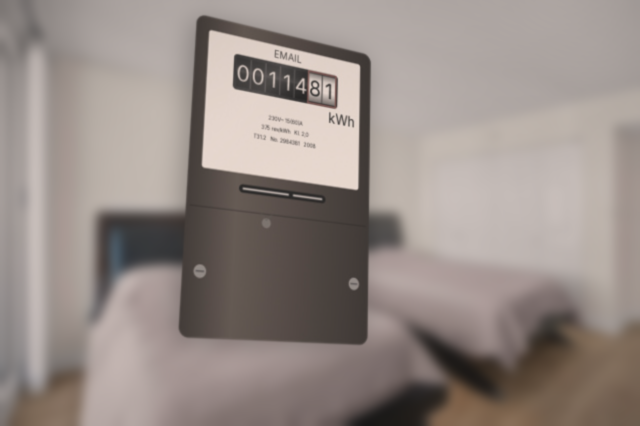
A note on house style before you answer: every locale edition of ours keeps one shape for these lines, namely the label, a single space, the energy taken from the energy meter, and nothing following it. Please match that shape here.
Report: 114.81 kWh
